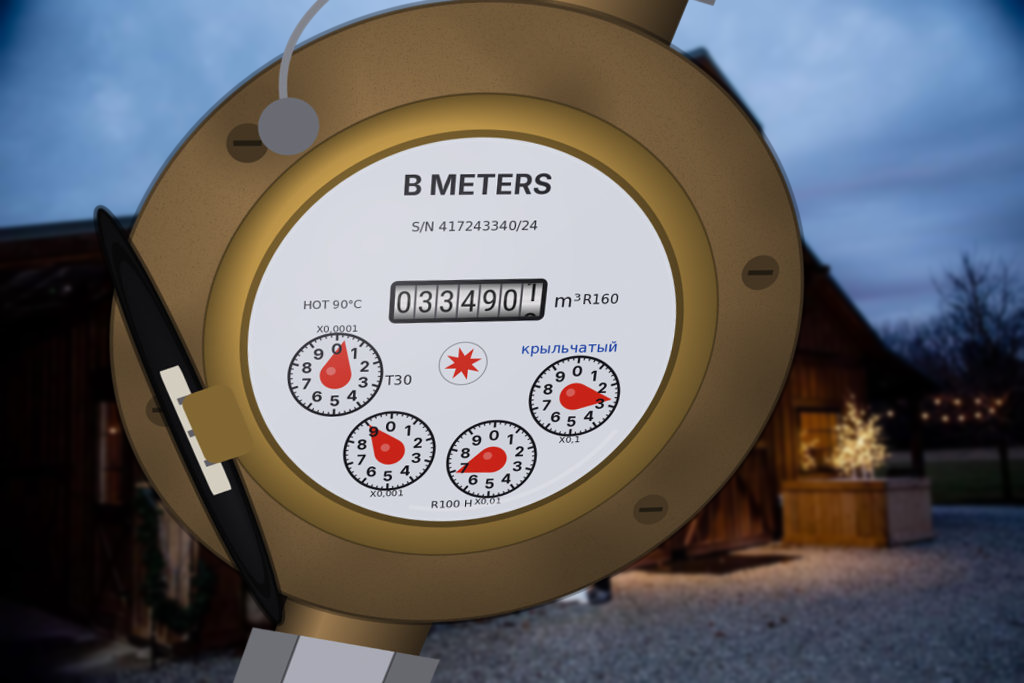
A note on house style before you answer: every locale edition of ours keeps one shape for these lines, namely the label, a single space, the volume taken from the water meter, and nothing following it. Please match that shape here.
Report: 334901.2690 m³
